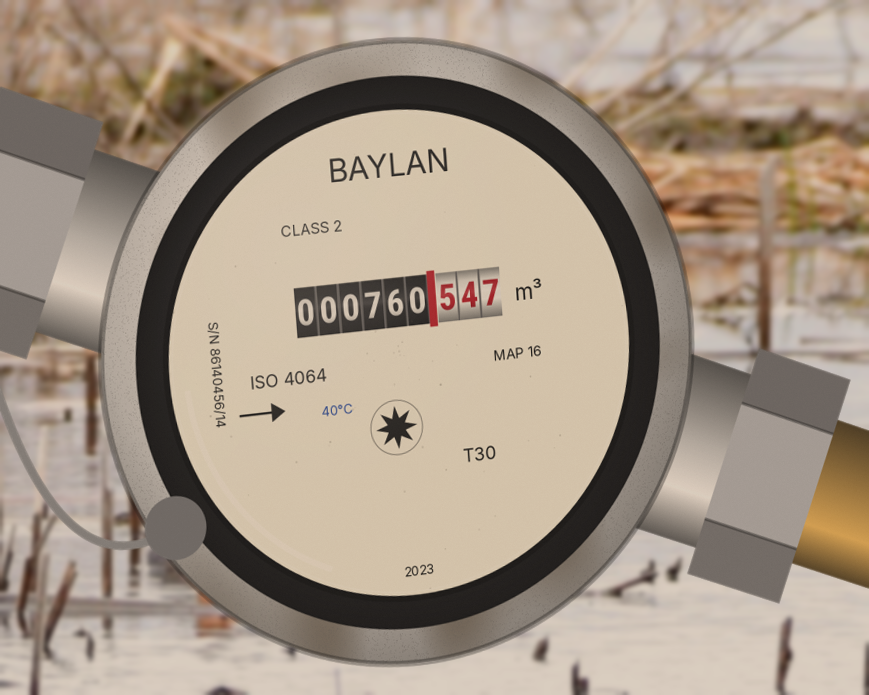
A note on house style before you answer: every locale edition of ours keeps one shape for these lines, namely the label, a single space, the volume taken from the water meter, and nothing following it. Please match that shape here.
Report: 760.547 m³
